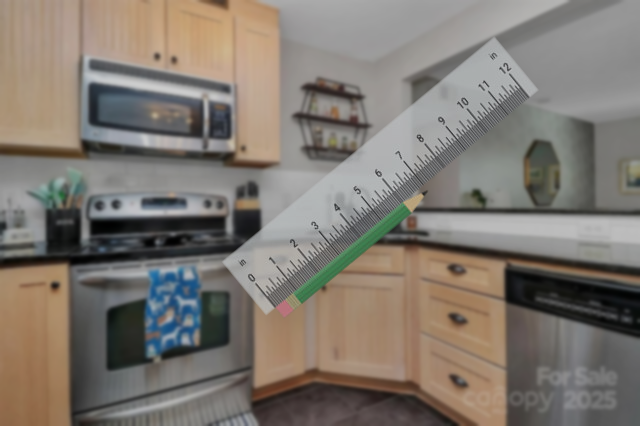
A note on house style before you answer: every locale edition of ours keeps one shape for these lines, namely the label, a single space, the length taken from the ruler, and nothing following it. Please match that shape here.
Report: 7 in
